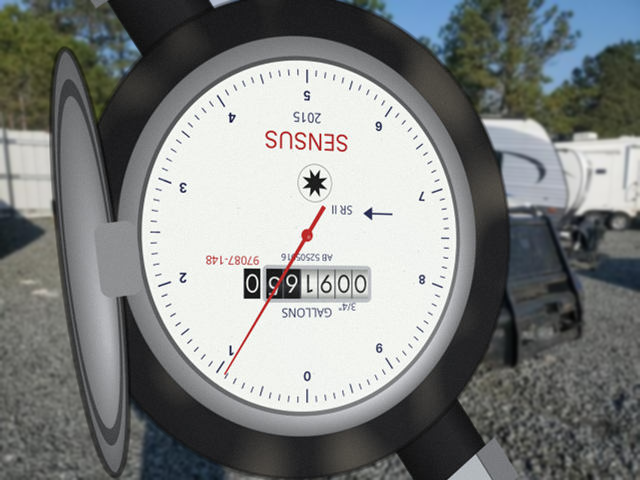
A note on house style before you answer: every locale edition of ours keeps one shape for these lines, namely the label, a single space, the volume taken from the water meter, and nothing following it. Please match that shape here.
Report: 91650.9 gal
